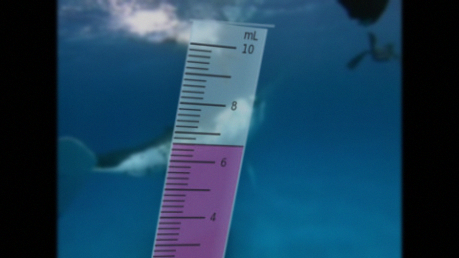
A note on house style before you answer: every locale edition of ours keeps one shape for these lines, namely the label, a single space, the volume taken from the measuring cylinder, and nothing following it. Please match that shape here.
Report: 6.6 mL
